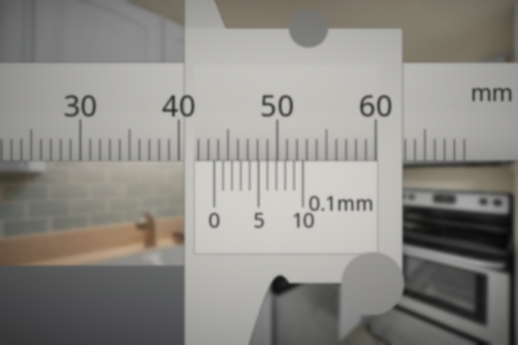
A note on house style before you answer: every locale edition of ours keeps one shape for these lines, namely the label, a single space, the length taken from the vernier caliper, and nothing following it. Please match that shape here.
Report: 43.6 mm
